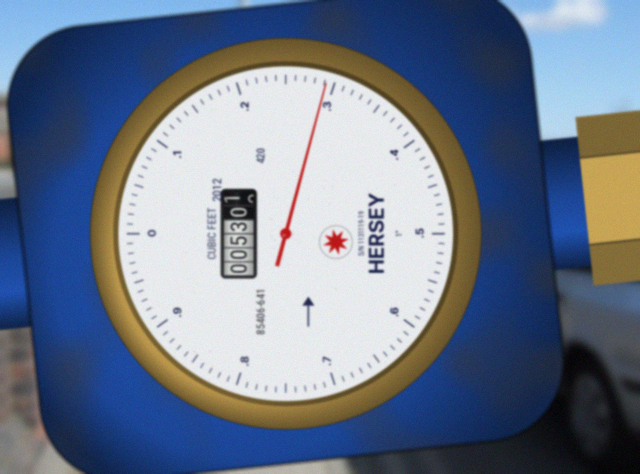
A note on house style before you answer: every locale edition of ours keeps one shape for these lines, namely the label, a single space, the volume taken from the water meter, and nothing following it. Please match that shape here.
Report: 5301.29 ft³
